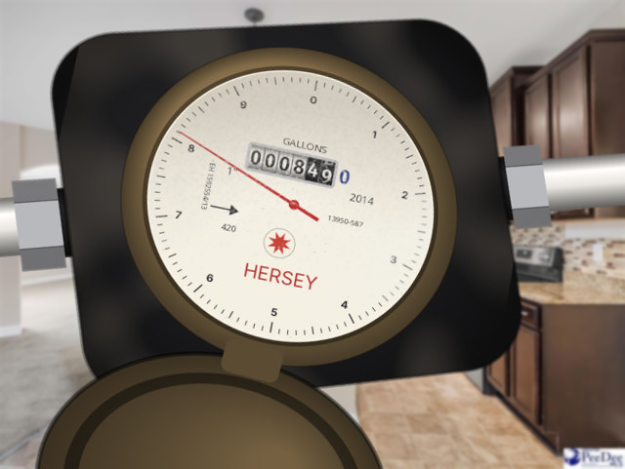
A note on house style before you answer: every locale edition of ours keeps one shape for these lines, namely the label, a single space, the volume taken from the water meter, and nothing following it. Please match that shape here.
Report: 8488.1 gal
